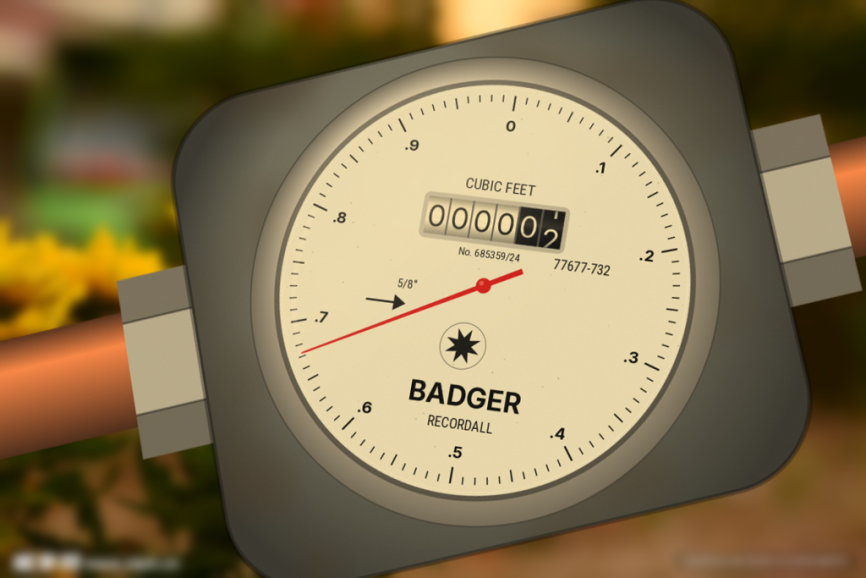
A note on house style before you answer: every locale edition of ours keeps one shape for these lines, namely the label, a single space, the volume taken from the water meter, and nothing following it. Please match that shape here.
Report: 1.67 ft³
